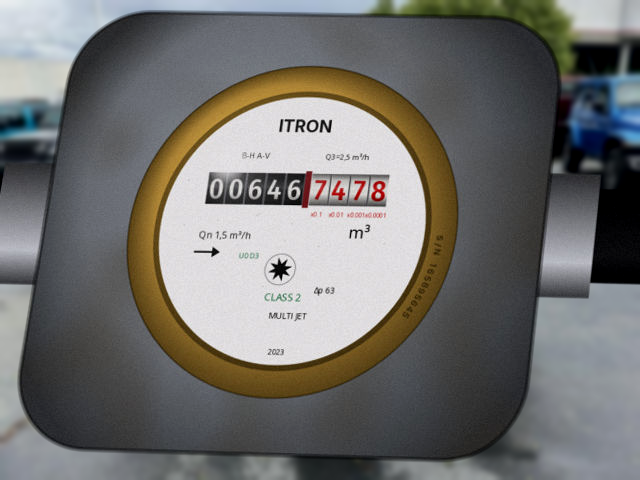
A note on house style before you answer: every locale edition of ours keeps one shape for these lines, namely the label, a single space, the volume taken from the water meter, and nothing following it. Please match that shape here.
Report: 646.7478 m³
